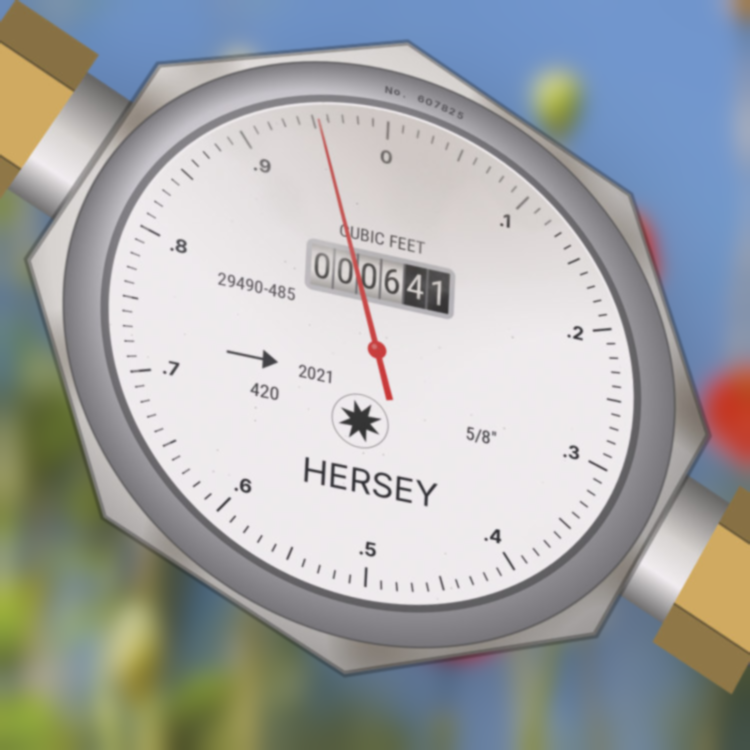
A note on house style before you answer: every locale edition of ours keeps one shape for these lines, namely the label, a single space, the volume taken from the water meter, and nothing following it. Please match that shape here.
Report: 640.95 ft³
